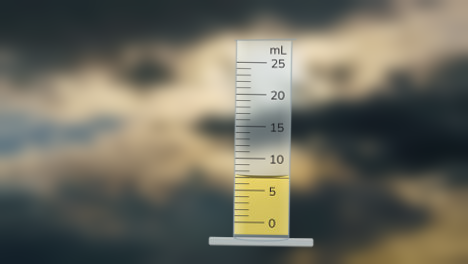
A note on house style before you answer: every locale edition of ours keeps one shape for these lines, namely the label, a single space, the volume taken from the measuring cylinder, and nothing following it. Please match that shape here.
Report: 7 mL
